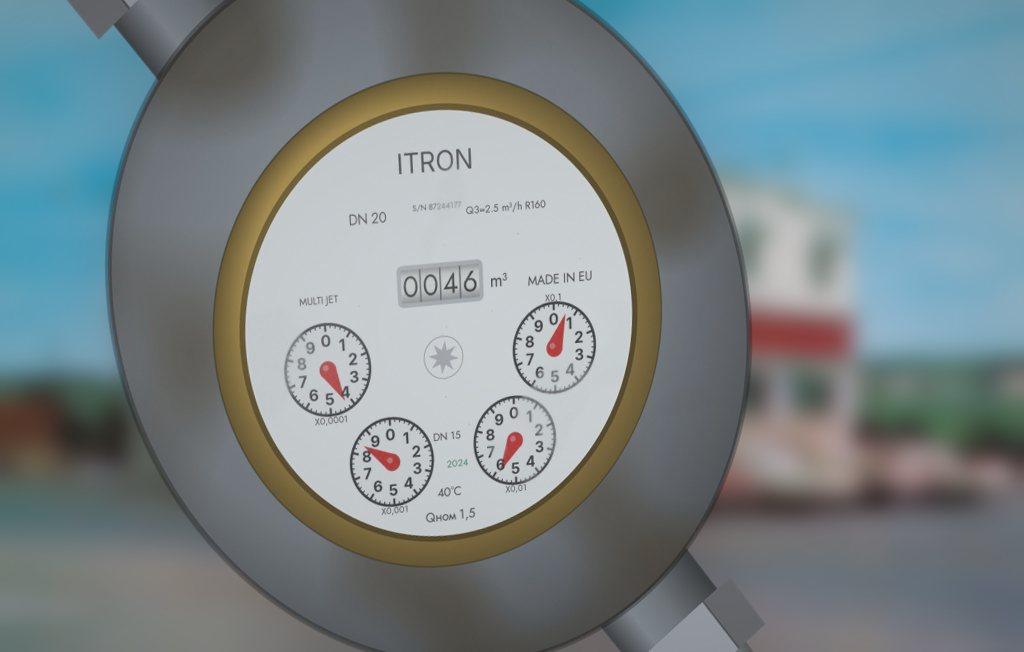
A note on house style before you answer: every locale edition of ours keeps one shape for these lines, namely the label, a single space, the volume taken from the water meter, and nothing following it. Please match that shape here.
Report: 46.0584 m³
